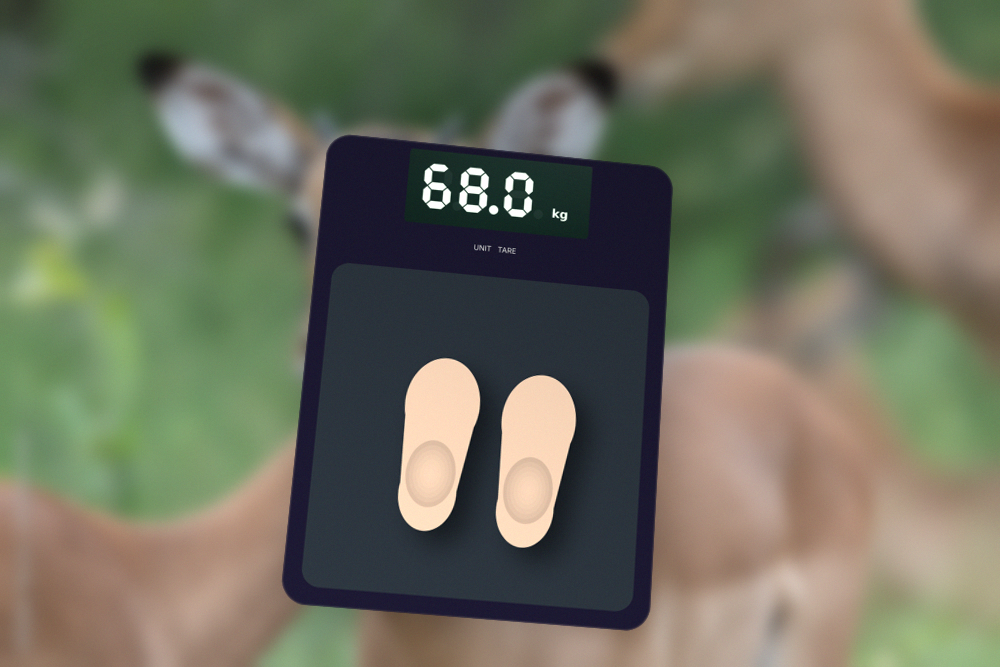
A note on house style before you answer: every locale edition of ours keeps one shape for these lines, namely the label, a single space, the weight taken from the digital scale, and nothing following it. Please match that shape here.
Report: 68.0 kg
